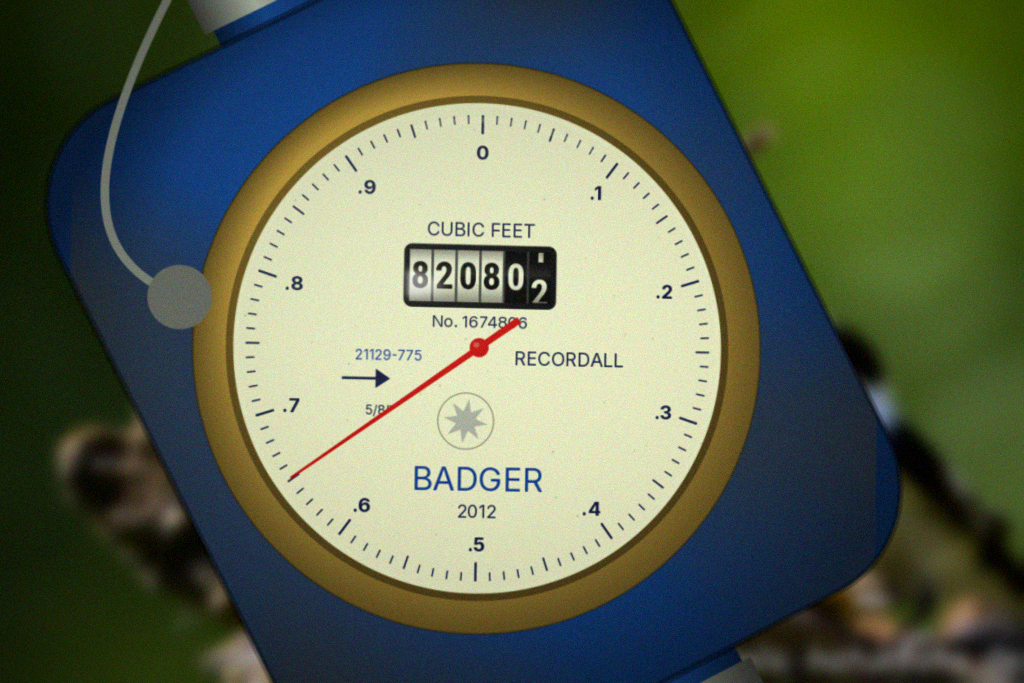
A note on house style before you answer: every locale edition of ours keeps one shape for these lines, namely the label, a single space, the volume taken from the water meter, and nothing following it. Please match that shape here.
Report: 820801.65 ft³
